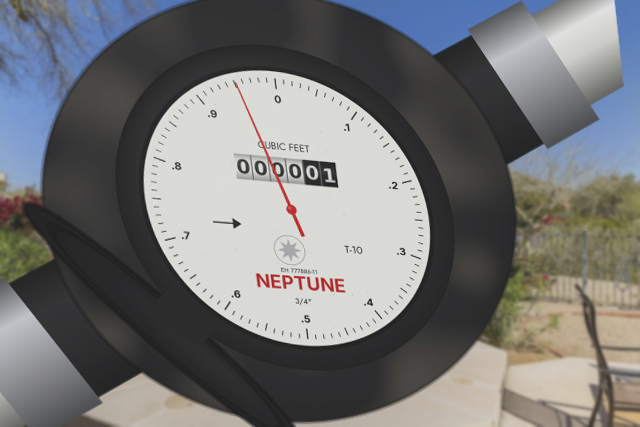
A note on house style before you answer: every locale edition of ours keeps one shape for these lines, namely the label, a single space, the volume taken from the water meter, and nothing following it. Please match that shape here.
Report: 0.95 ft³
